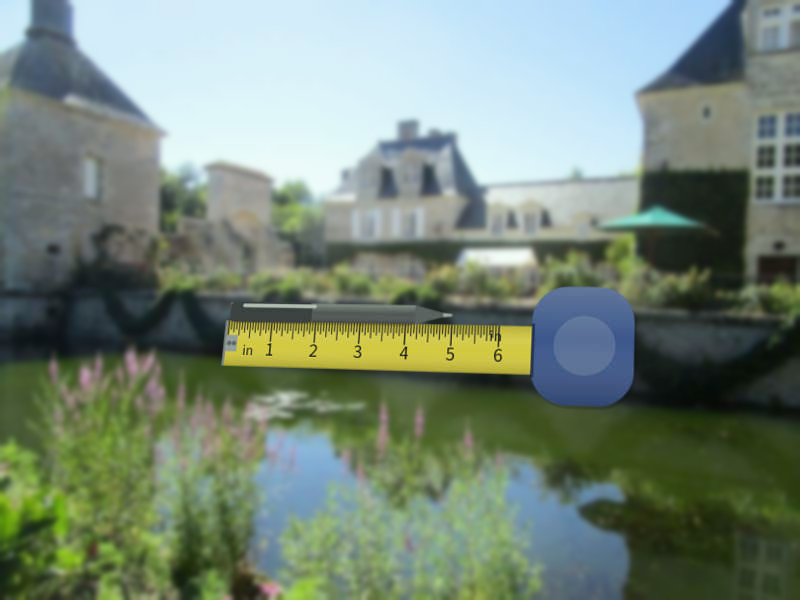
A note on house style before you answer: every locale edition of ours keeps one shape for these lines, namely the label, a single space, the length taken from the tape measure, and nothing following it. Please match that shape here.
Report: 5 in
